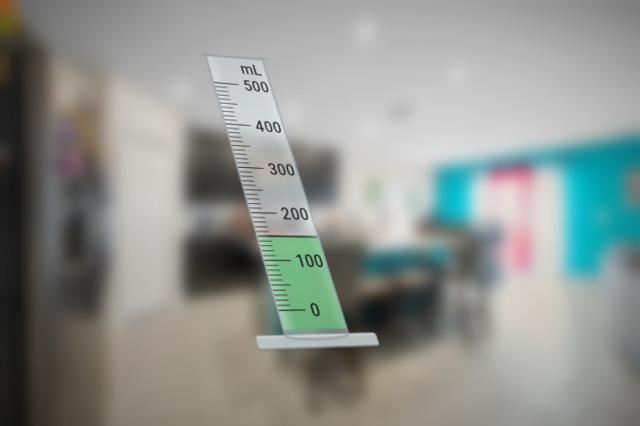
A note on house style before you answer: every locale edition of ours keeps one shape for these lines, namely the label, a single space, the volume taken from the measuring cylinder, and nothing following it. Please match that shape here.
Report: 150 mL
